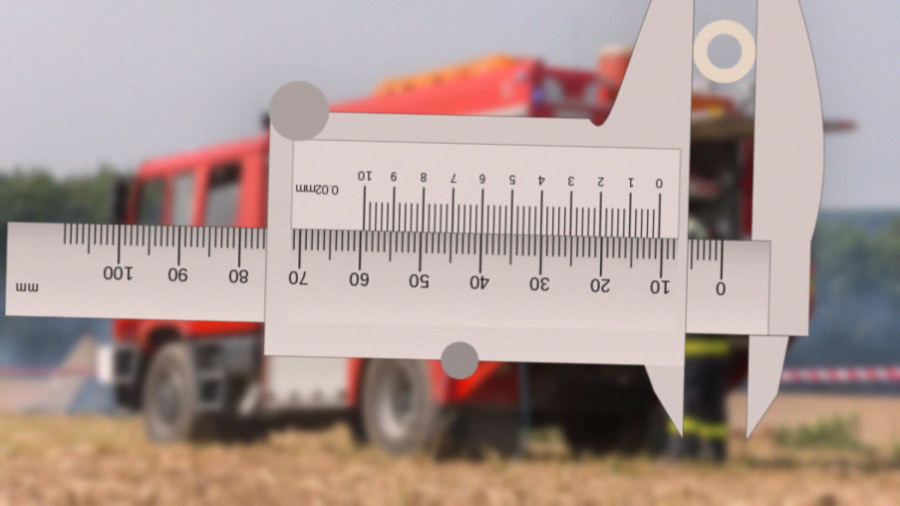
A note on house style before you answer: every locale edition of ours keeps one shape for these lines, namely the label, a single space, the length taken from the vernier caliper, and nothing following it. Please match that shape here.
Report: 10.5 mm
